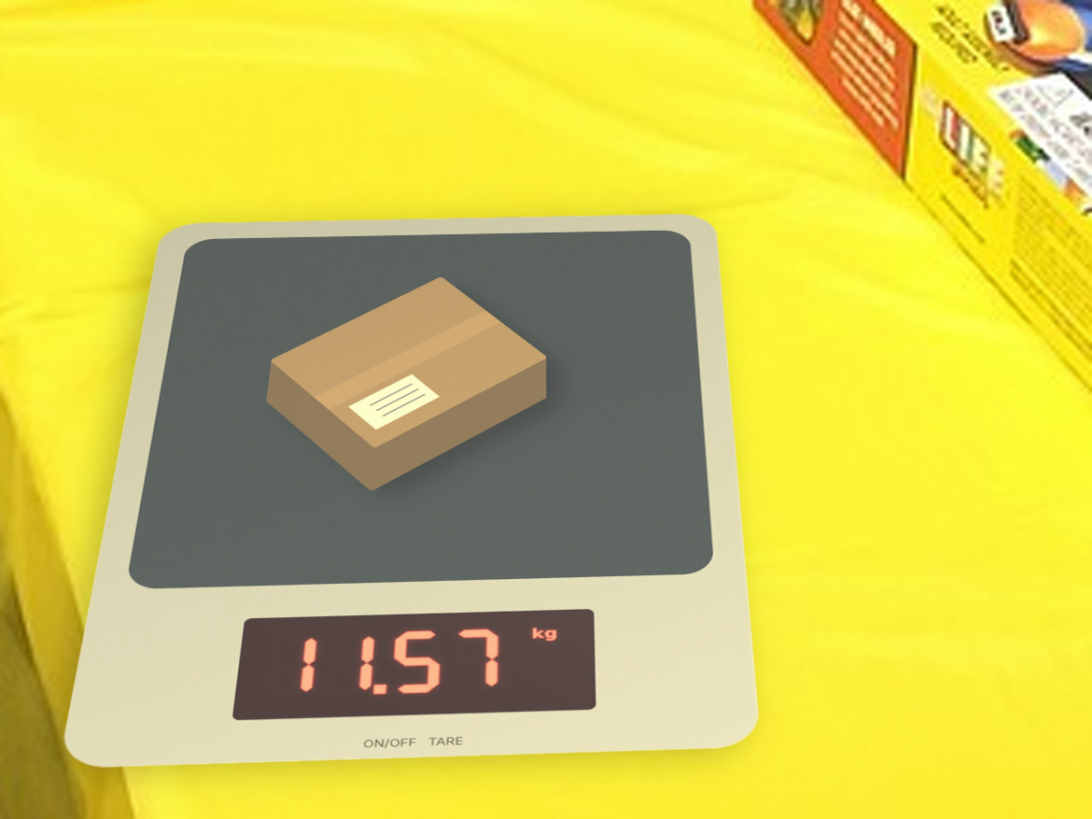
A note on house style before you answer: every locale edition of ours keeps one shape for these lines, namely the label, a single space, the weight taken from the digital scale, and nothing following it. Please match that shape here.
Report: 11.57 kg
